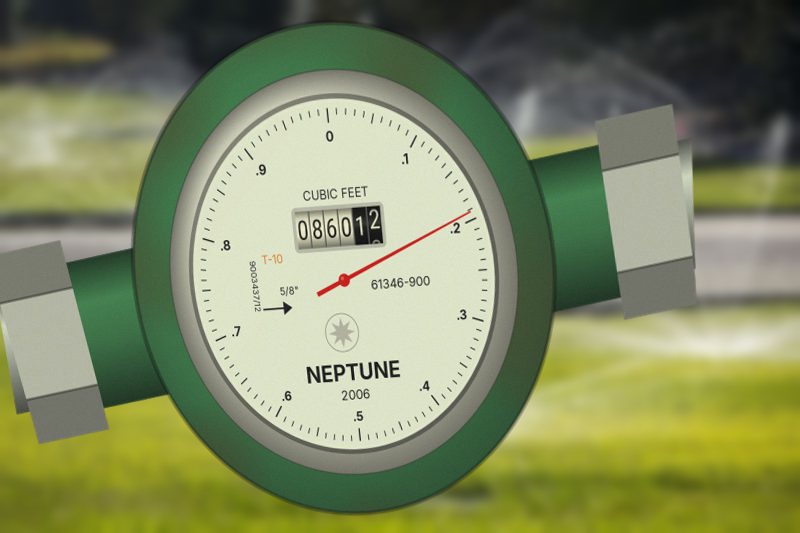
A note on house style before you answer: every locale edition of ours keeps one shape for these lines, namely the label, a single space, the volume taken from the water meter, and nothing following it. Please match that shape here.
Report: 86012.19 ft³
